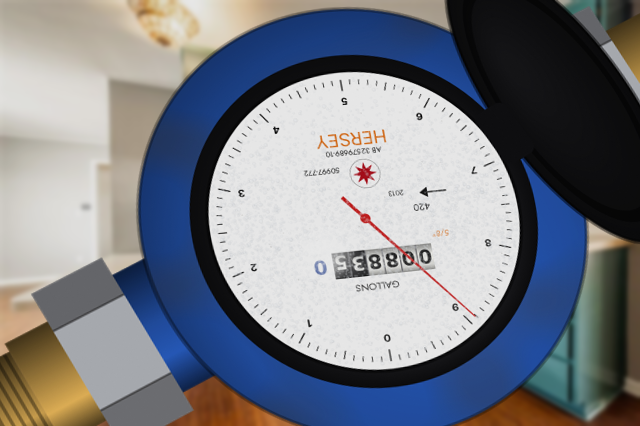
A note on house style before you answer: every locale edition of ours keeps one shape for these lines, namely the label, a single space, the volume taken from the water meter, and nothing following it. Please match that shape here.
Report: 88348.9 gal
